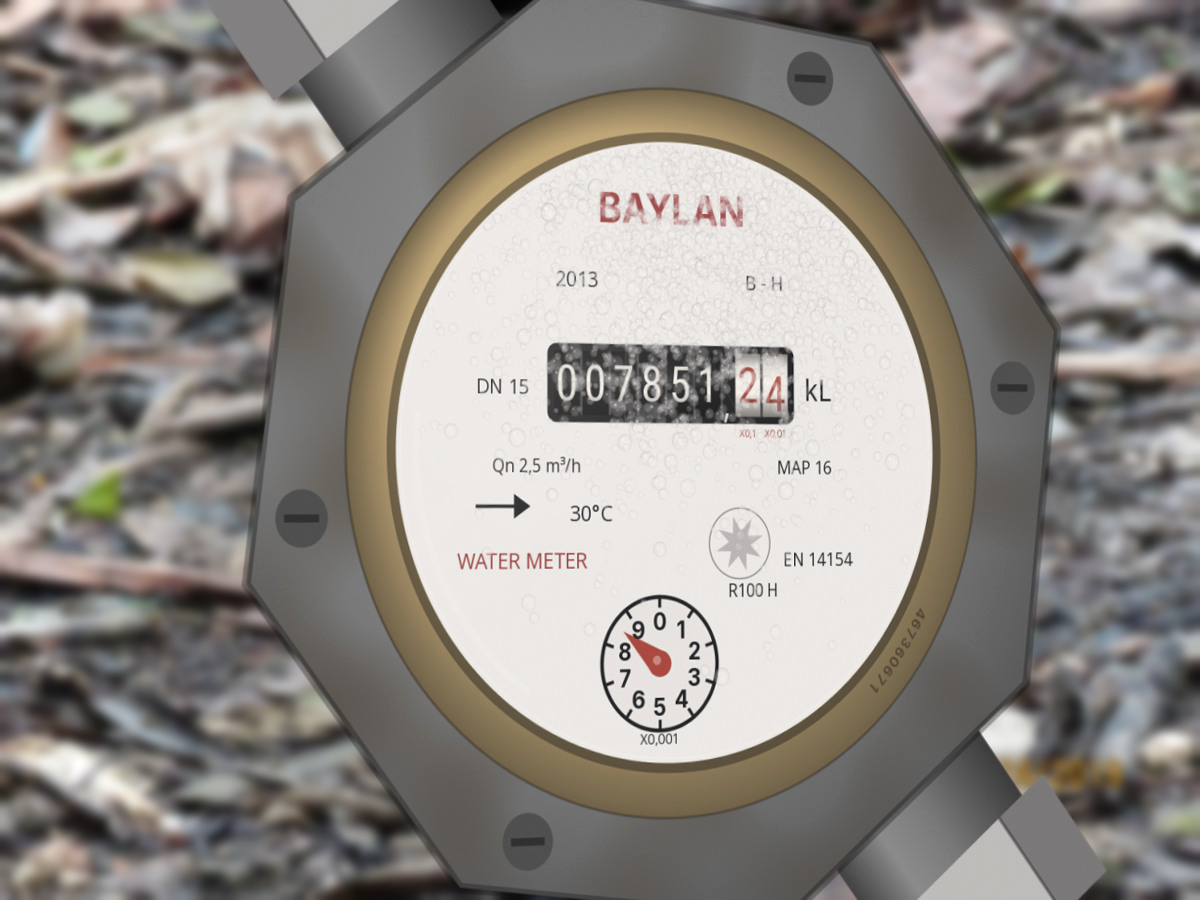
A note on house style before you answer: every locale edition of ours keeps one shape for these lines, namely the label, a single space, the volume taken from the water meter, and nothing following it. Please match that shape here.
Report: 7851.238 kL
